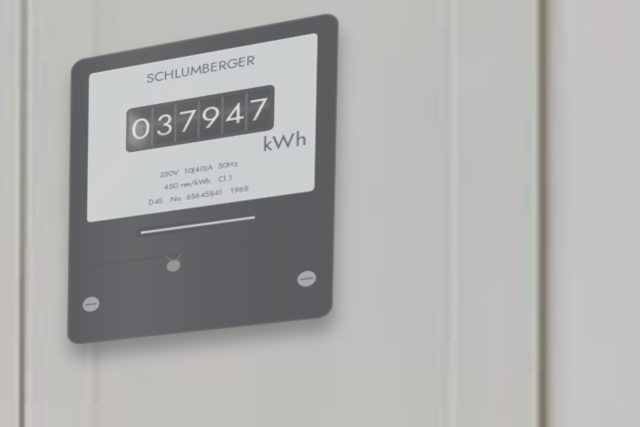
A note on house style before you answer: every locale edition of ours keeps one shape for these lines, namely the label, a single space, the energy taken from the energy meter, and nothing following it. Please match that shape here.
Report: 37947 kWh
